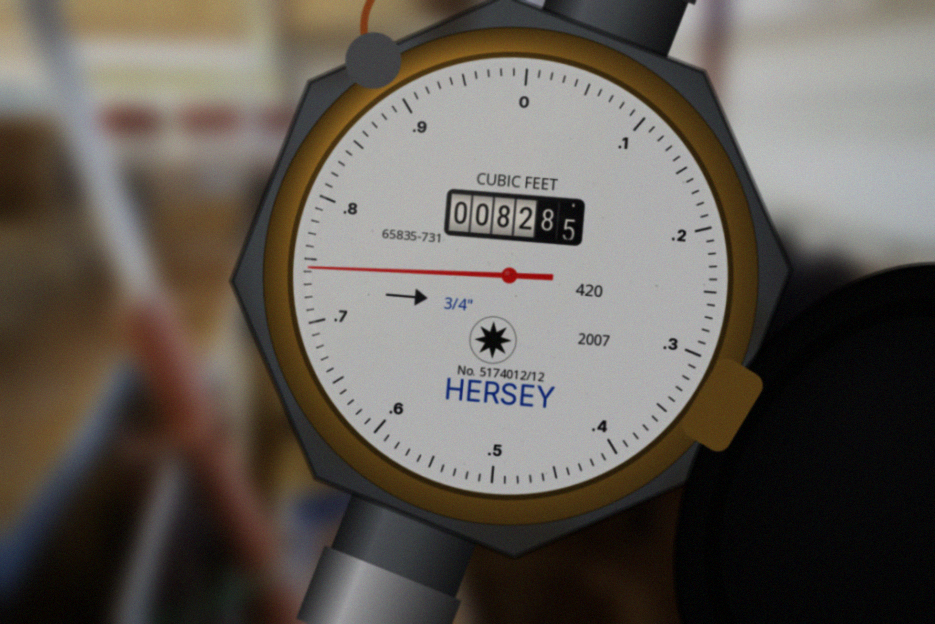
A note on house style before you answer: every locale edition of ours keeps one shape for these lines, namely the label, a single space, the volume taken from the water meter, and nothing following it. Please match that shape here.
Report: 8284.74 ft³
